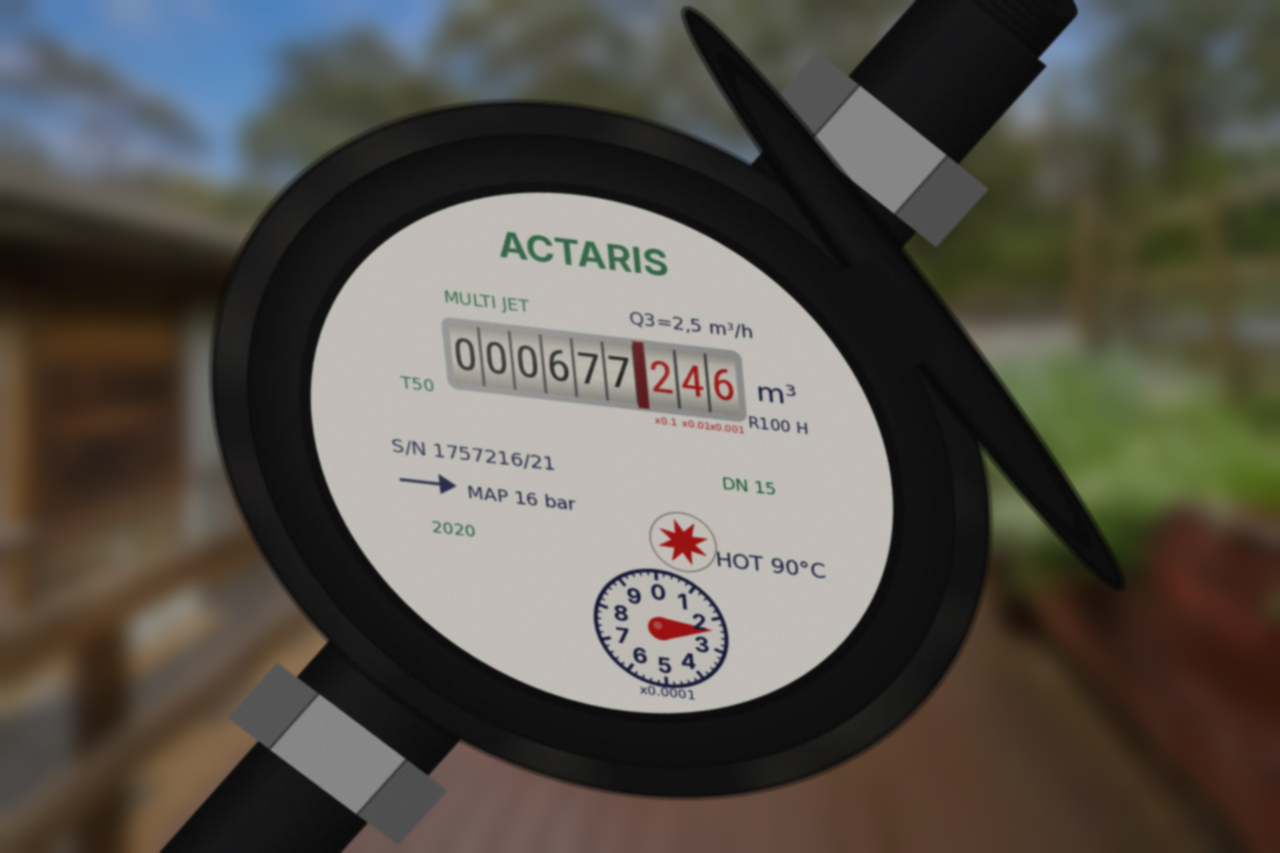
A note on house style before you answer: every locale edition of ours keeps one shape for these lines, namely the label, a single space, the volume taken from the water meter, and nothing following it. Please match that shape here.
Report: 677.2462 m³
